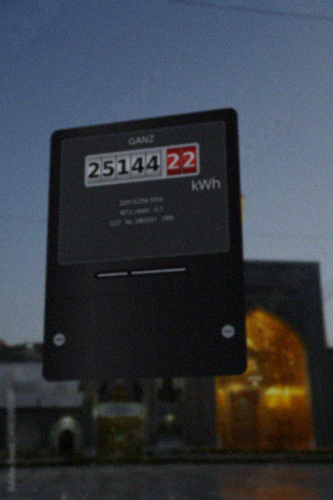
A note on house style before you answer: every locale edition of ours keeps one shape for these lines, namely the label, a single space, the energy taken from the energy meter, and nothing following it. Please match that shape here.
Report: 25144.22 kWh
